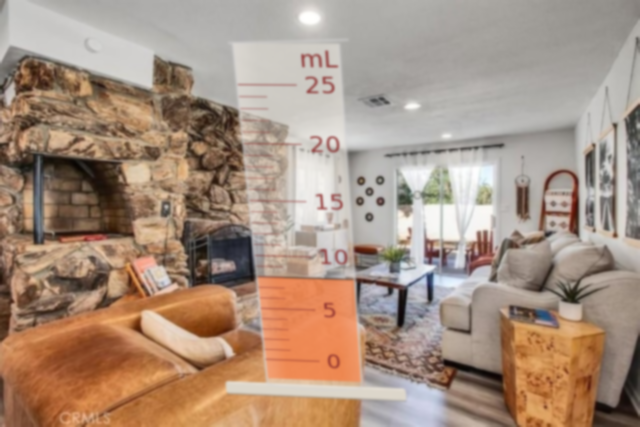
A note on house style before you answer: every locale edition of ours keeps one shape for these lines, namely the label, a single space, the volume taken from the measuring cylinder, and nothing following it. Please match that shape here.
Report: 8 mL
